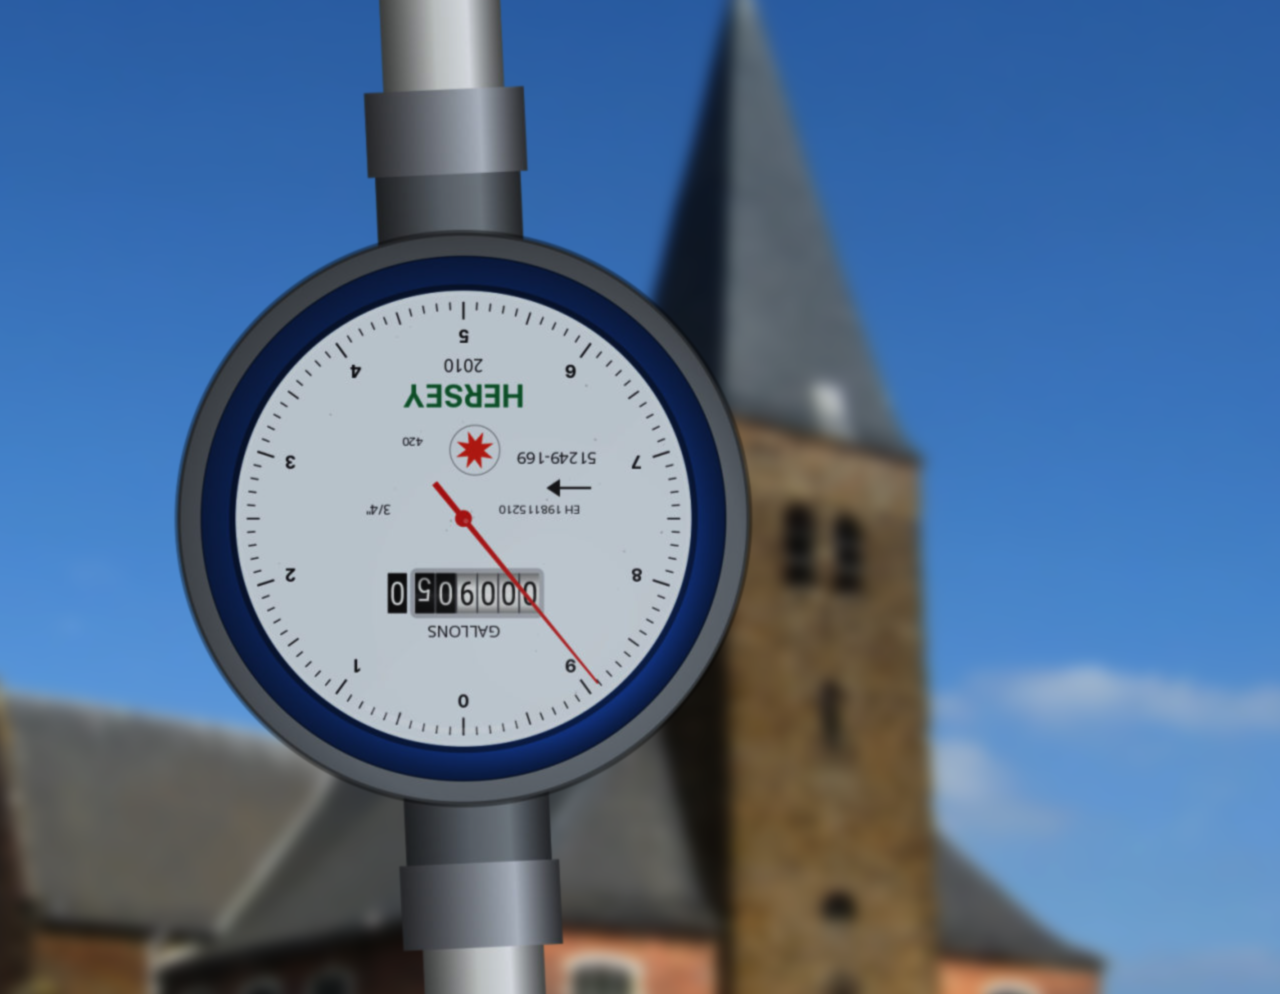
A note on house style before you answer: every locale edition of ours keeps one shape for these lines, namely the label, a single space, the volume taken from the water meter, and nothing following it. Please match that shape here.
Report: 9048.9 gal
